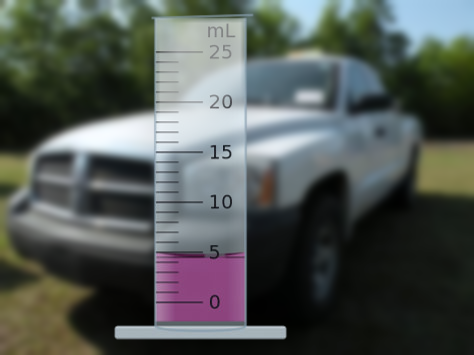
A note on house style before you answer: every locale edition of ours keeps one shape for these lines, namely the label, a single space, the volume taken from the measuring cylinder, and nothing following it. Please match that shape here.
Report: 4.5 mL
